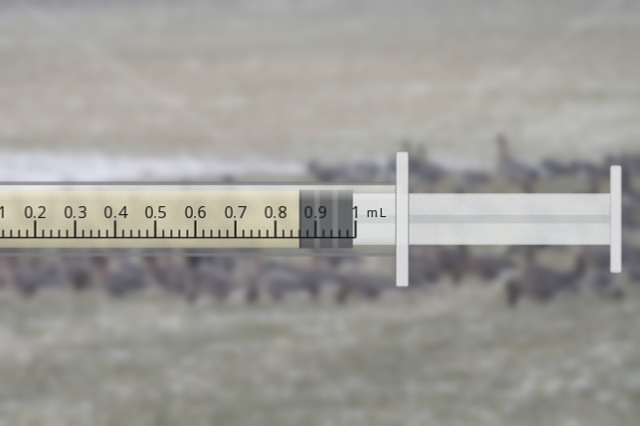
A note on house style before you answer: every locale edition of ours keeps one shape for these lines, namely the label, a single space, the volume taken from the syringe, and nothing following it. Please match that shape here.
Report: 0.86 mL
